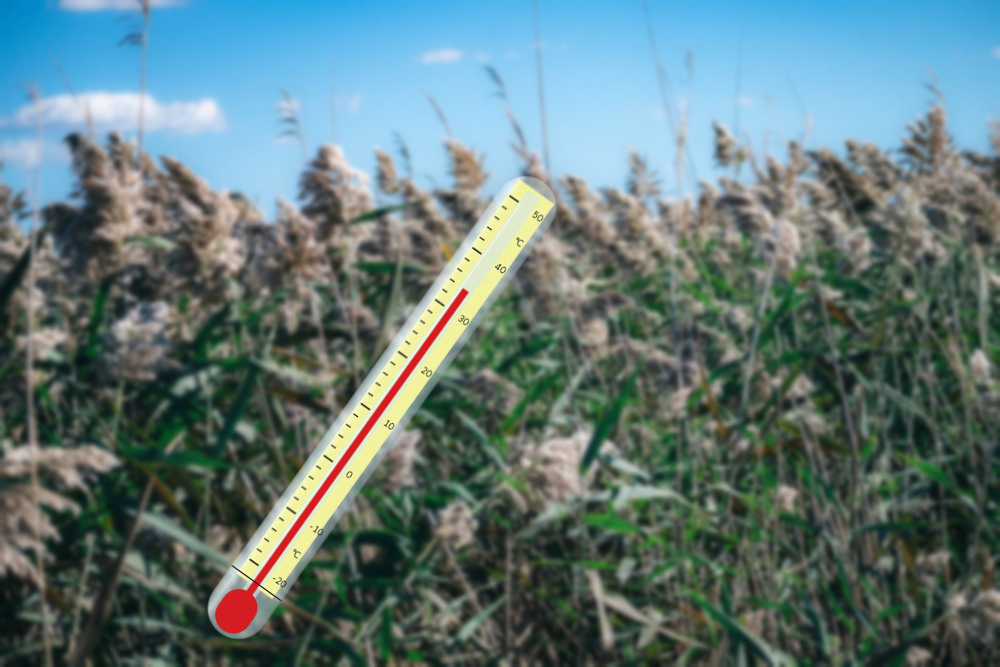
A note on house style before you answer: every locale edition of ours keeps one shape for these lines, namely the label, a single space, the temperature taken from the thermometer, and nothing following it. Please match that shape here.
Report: 34 °C
